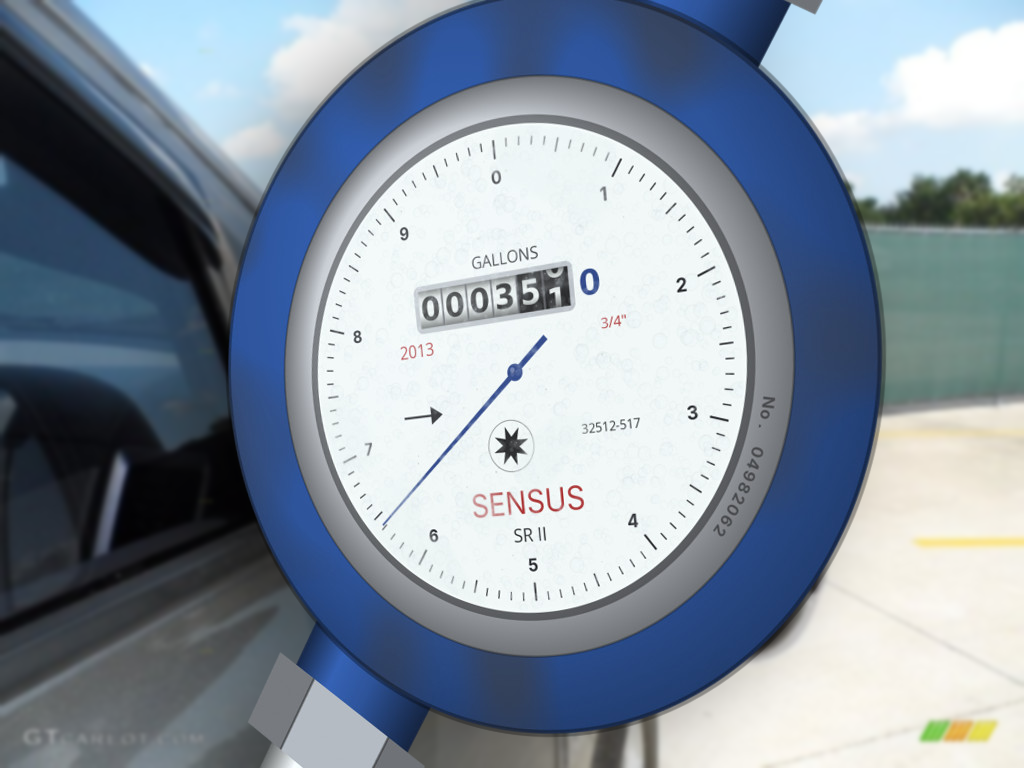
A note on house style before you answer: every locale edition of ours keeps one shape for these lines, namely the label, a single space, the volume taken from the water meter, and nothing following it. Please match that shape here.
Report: 3506.4 gal
